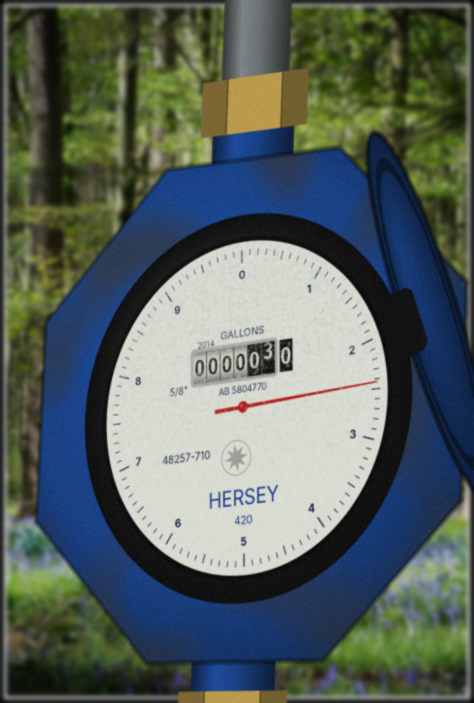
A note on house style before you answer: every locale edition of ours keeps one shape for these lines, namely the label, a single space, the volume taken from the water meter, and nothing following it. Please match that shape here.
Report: 32.4 gal
